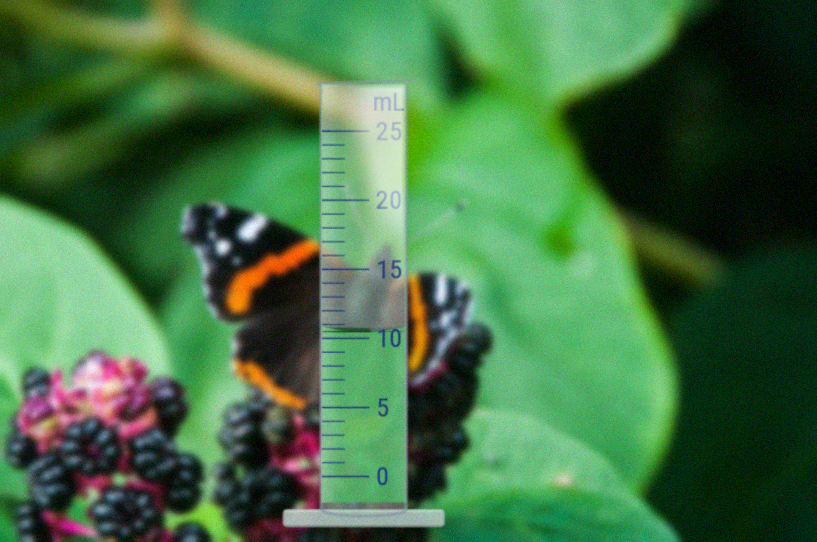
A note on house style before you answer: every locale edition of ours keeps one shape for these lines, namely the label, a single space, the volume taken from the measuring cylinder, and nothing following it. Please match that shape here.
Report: 10.5 mL
